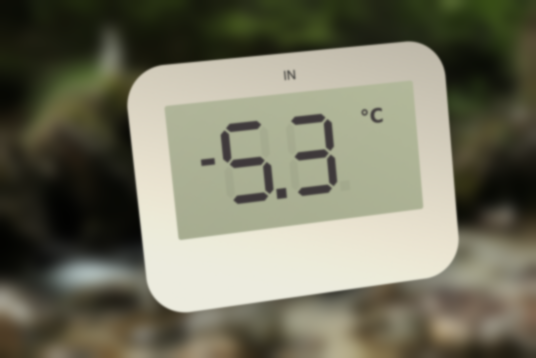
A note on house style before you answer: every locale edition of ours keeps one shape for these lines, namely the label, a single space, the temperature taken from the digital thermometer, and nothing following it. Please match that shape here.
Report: -5.3 °C
